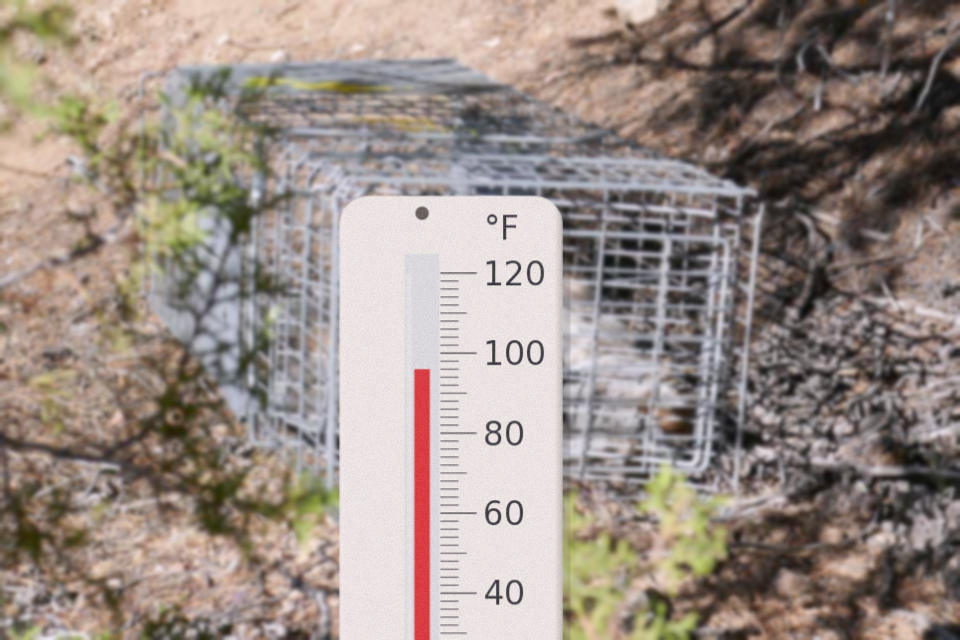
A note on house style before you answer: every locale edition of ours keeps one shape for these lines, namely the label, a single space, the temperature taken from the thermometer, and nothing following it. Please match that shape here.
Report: 96 °F
